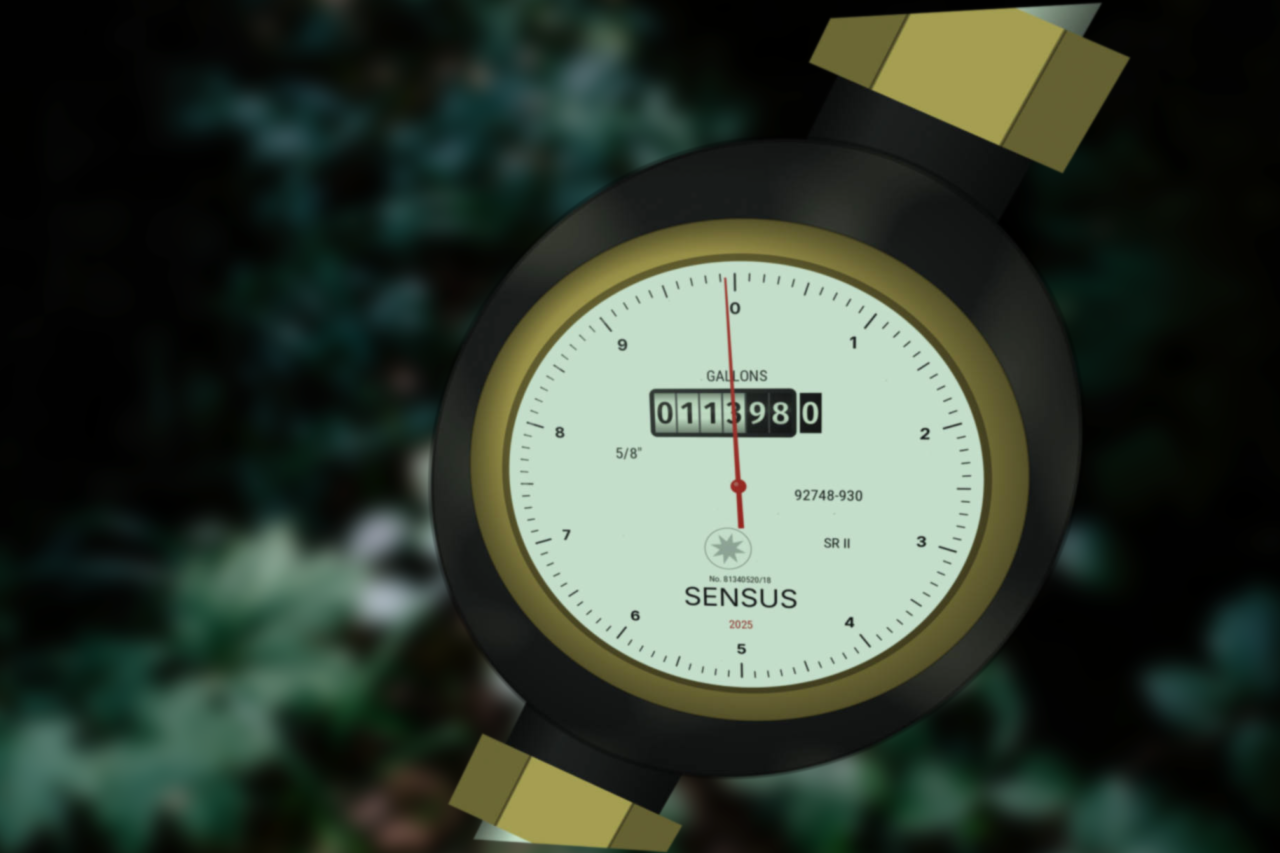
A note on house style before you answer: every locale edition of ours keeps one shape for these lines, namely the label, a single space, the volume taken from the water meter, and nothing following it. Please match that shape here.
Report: 113979.9 gal
